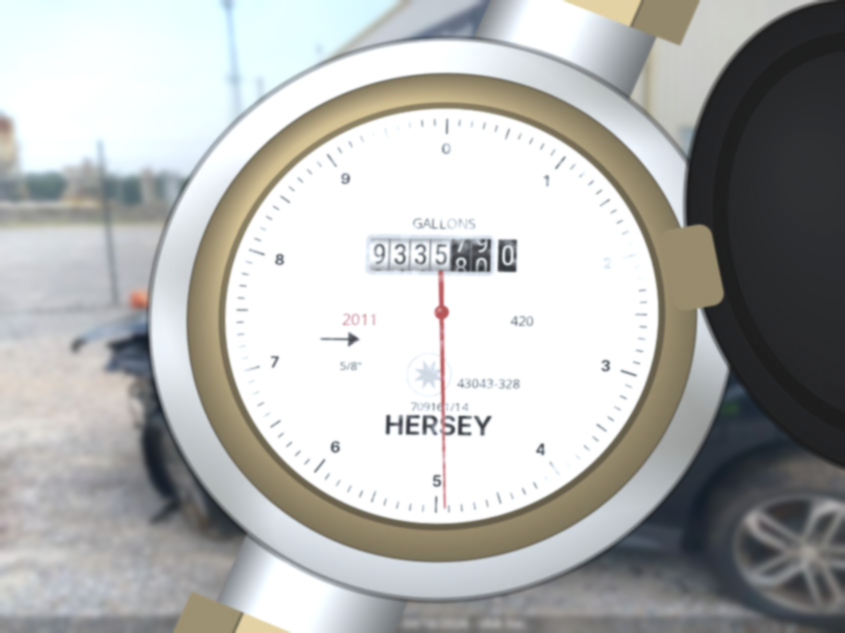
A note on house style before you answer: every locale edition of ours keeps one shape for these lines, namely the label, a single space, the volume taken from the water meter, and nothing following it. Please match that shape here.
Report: 9335794.9 gal
